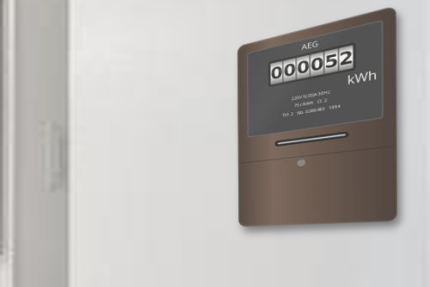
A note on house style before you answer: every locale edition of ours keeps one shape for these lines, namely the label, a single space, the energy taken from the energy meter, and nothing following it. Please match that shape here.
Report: 52 kWh
